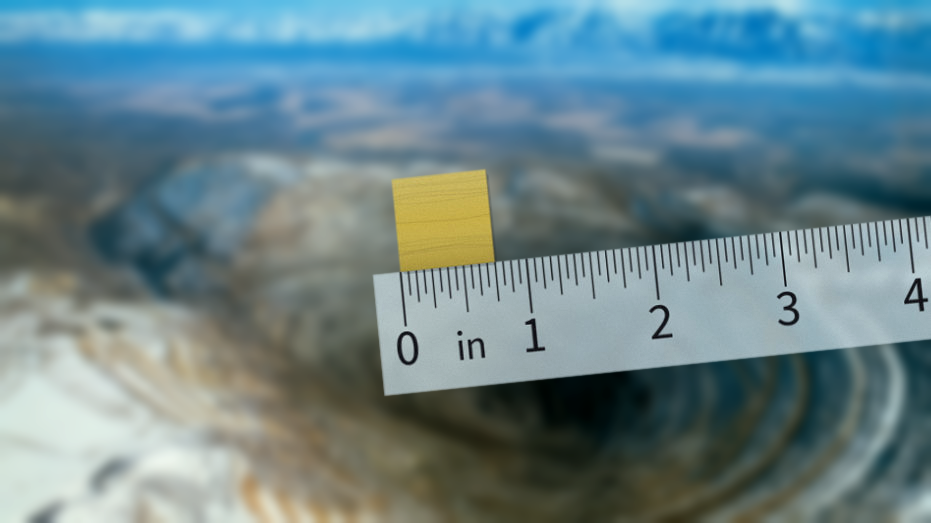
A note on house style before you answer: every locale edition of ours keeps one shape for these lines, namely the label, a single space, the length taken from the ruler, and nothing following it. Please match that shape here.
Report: 0.75 in
